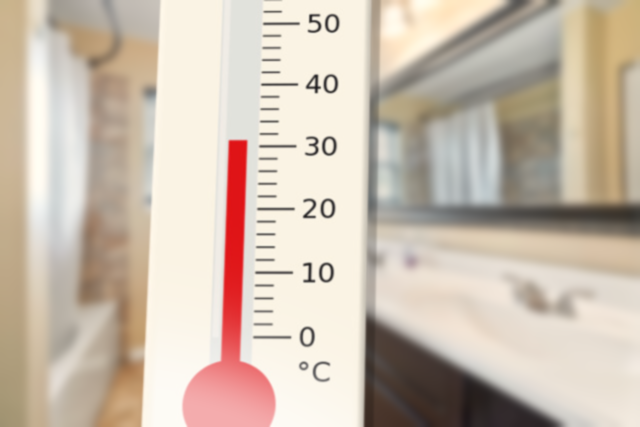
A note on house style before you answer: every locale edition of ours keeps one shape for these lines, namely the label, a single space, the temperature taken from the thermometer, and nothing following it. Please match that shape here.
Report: 31 °C
